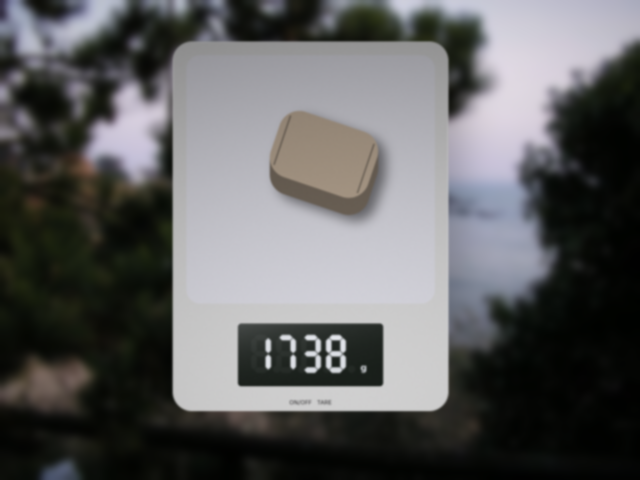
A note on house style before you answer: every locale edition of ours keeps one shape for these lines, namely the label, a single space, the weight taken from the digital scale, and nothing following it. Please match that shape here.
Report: 1738 g
